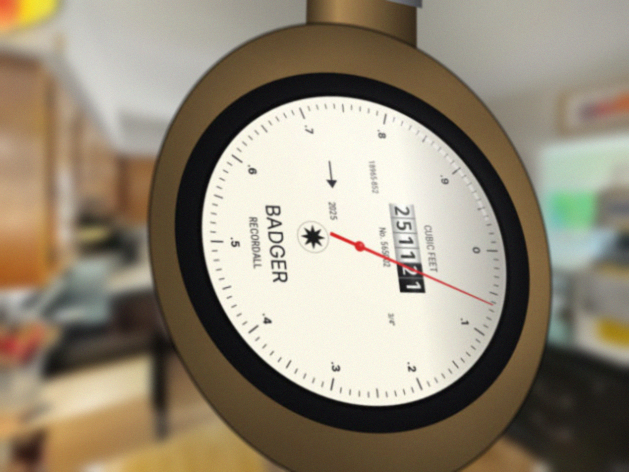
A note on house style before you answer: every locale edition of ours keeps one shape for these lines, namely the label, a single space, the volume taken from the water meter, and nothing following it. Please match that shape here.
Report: 251121.06 ft³
